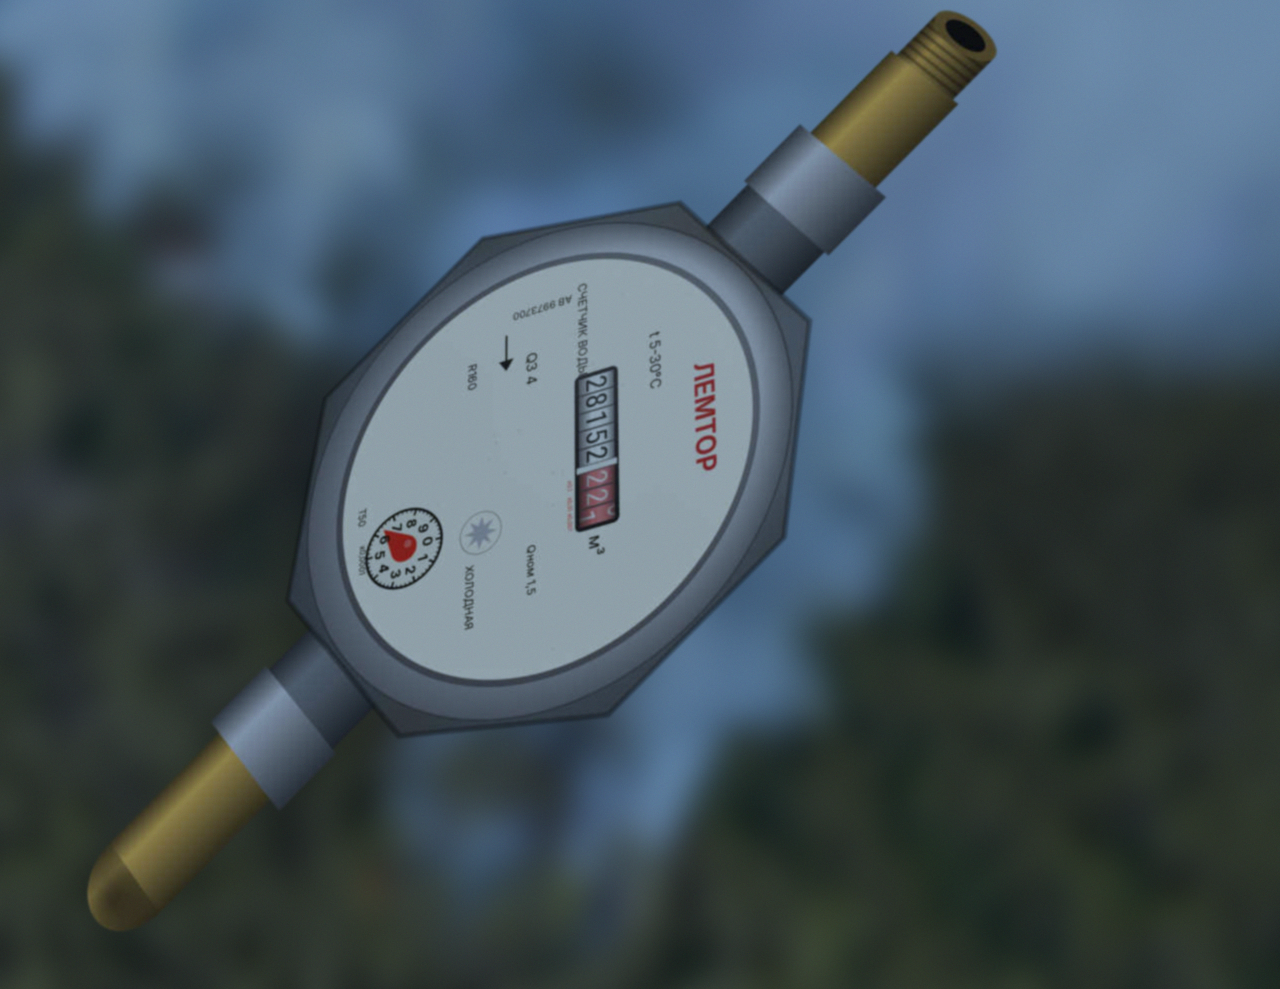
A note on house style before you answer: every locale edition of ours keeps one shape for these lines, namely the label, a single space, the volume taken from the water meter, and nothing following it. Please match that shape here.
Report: 28152.2206 m³
